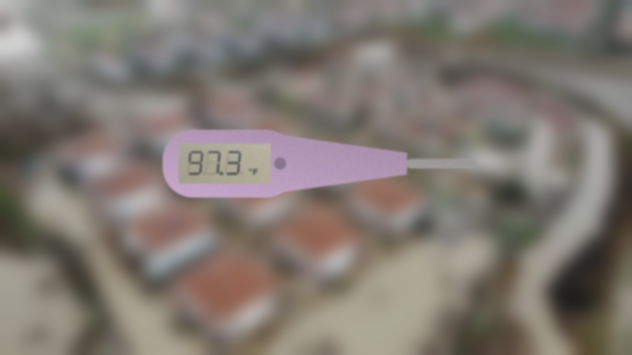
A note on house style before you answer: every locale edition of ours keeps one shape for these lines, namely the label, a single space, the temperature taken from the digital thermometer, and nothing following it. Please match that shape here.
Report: 97.3 °F
